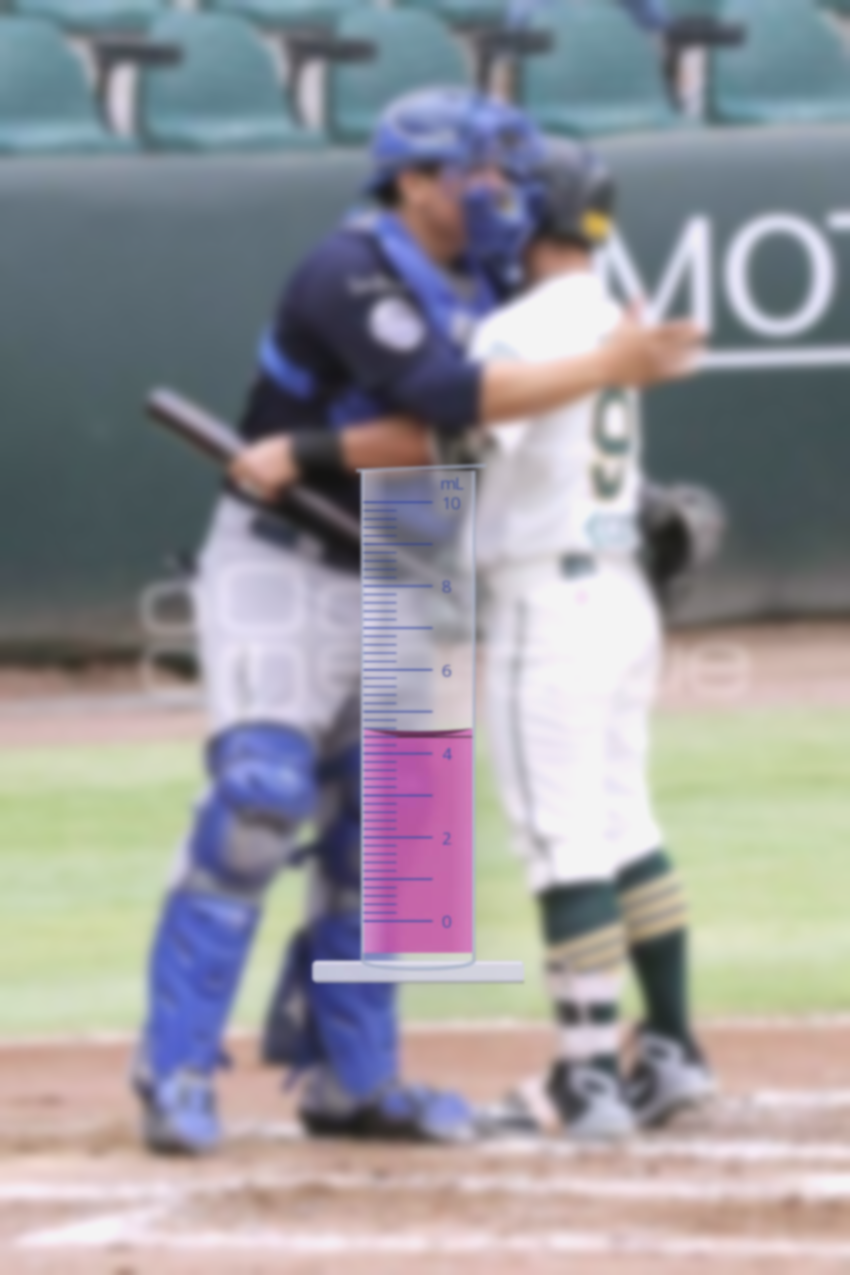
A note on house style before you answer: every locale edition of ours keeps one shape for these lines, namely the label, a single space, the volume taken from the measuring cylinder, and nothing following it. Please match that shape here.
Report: 4.4 mL
